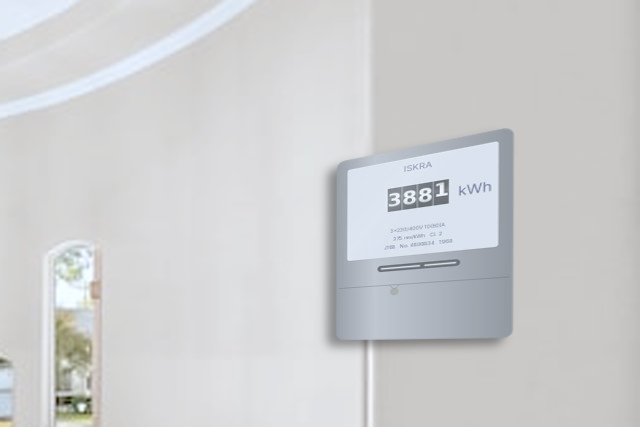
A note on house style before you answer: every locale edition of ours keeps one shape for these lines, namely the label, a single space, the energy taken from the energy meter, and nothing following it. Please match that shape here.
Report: 3881 kWh
